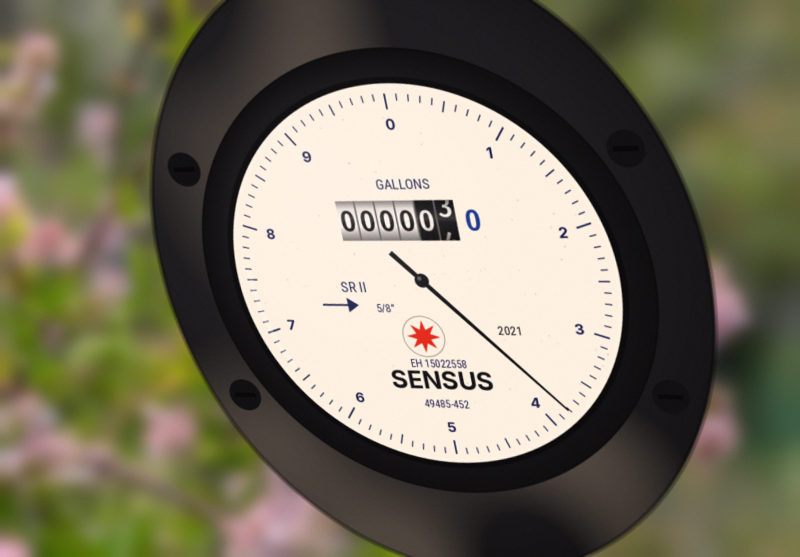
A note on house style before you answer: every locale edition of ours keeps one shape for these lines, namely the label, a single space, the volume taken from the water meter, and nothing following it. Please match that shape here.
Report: 33.8 gal
